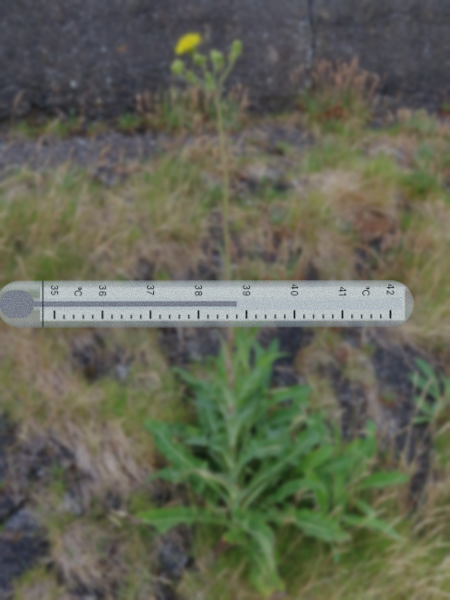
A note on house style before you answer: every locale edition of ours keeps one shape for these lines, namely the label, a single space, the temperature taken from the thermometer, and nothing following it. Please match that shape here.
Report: 38.8 °C
